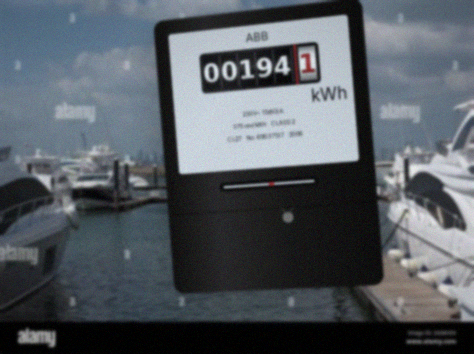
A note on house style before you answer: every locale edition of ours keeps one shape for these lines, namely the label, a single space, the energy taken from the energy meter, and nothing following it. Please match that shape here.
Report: 194.1 kWh
